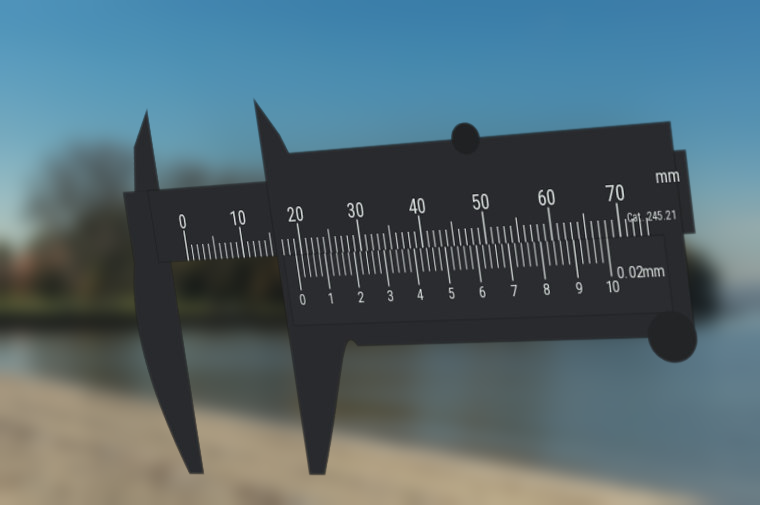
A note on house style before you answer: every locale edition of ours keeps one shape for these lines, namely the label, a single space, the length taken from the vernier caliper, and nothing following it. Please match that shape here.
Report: 19.0 mm
